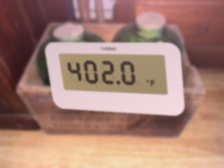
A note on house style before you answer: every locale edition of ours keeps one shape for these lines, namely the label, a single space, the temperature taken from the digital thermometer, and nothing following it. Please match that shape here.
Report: 402.0 °F
